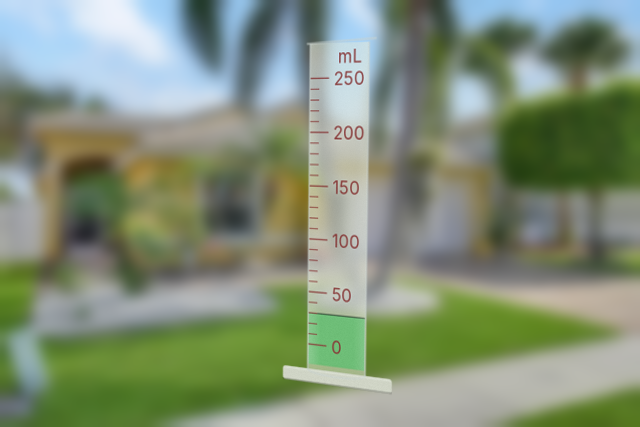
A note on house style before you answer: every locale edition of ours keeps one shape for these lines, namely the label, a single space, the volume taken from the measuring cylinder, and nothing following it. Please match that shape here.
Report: 30 mL
